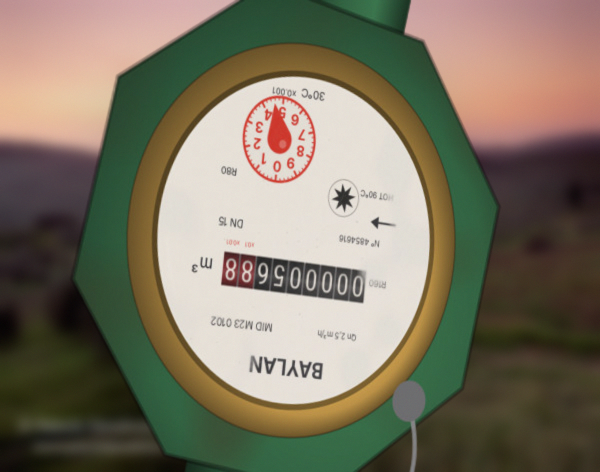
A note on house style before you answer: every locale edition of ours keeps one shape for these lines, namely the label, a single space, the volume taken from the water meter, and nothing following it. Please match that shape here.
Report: 56.884 m³
